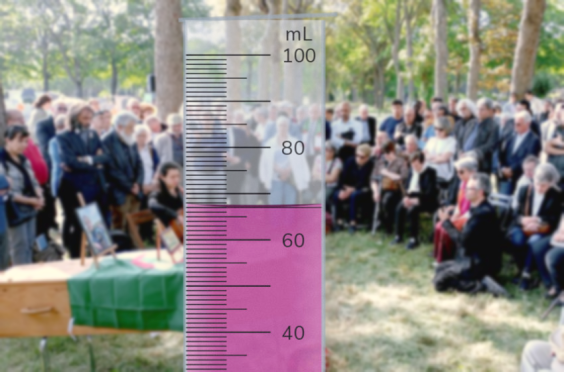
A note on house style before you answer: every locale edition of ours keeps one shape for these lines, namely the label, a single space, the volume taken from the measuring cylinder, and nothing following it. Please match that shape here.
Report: 67 mL
